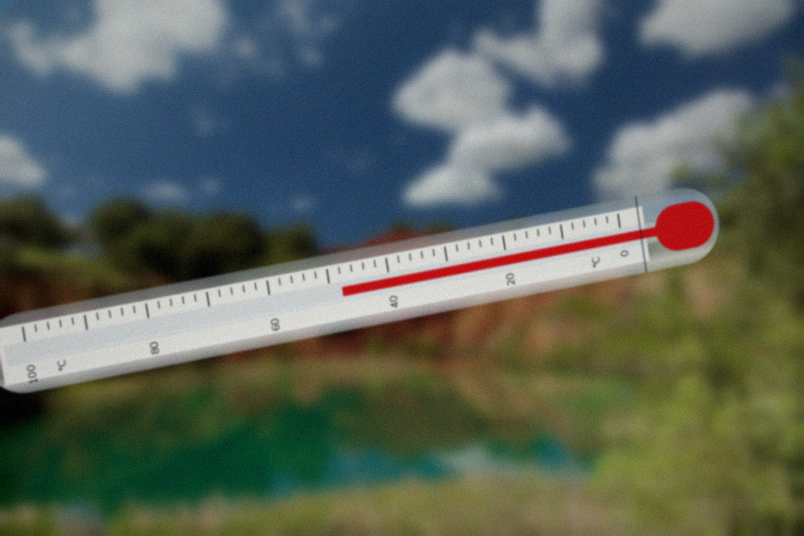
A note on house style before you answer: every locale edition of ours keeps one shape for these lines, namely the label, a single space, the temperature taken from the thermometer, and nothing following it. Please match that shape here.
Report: 48 °C
